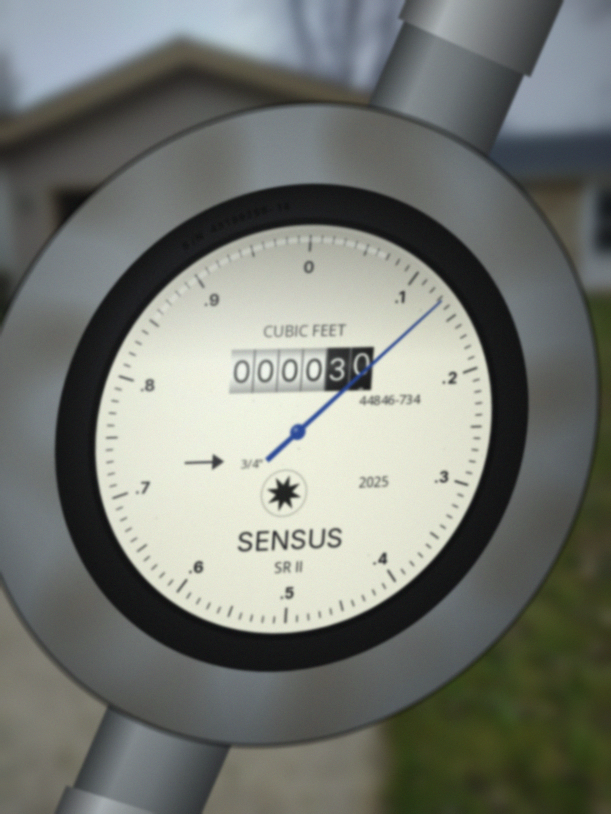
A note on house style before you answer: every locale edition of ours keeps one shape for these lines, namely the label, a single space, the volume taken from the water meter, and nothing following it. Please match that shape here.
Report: 30.13 ft³
